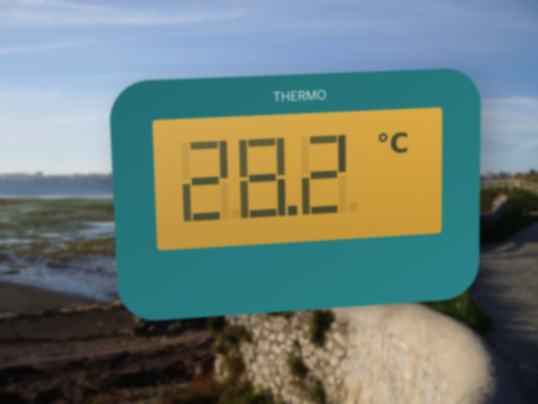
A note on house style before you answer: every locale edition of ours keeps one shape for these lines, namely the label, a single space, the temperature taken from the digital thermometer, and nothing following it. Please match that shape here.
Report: 28.2 °C
